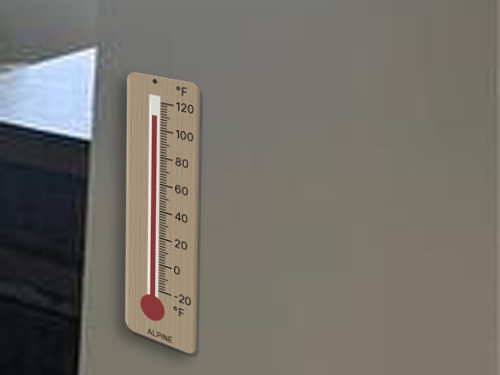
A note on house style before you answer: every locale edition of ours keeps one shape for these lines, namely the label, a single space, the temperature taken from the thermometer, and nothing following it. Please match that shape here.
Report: 110 °F
